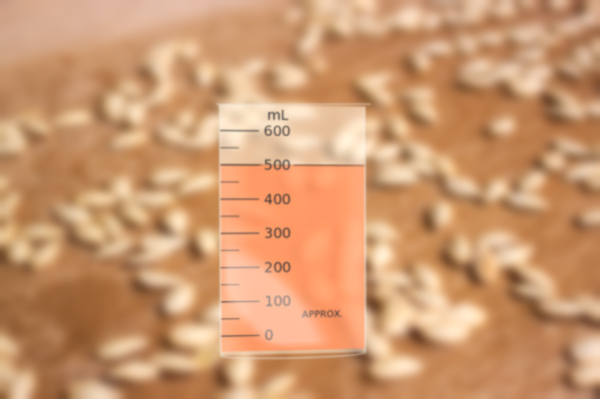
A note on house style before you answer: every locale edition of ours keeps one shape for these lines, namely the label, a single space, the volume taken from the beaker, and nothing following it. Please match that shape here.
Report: 500 mL
